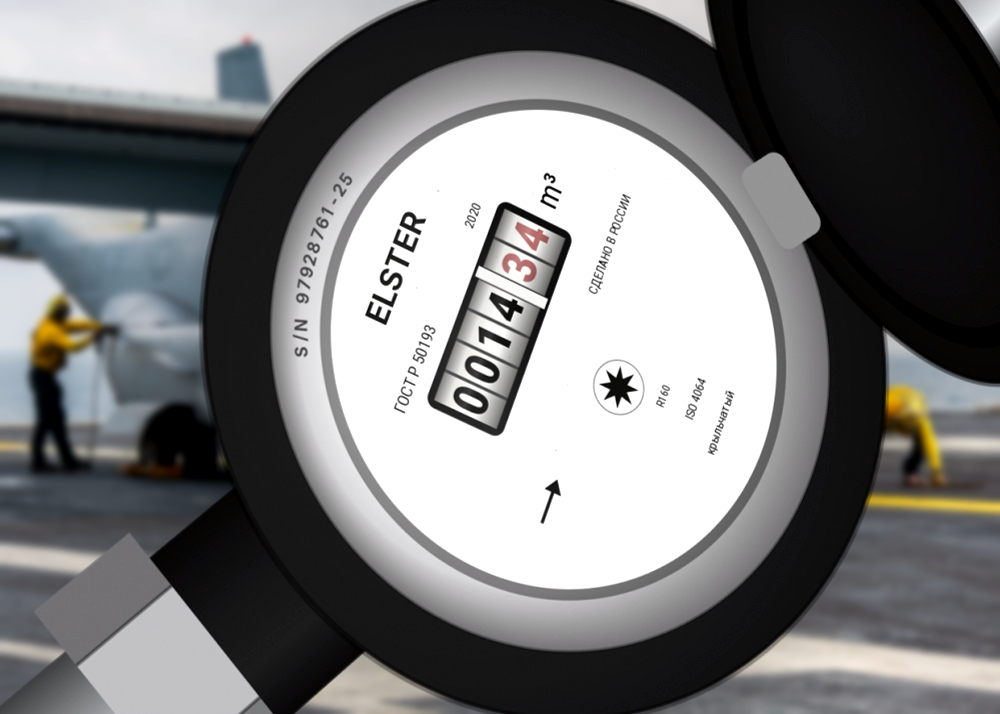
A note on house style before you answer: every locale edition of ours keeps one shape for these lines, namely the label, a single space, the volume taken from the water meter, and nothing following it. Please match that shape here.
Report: 14.34 m³
